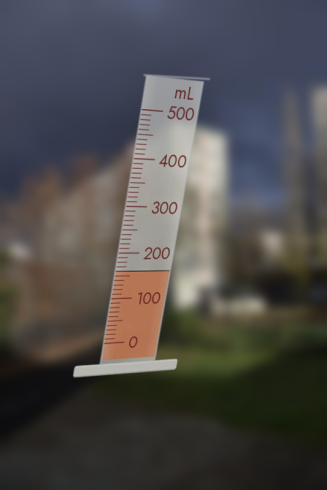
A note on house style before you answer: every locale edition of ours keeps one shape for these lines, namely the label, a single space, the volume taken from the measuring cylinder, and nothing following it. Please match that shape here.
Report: 160 mL
